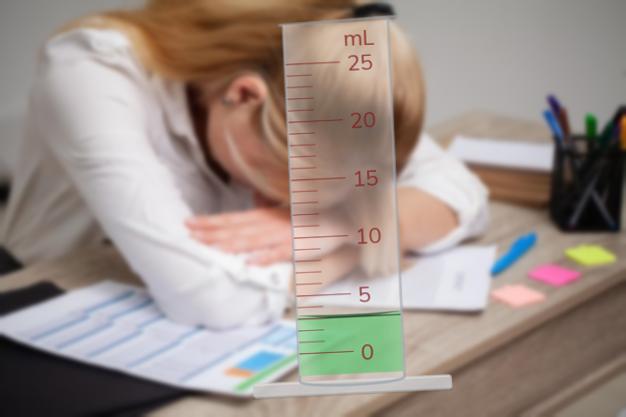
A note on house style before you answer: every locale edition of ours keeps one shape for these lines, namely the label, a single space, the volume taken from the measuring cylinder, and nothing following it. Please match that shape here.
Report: 3 mL
